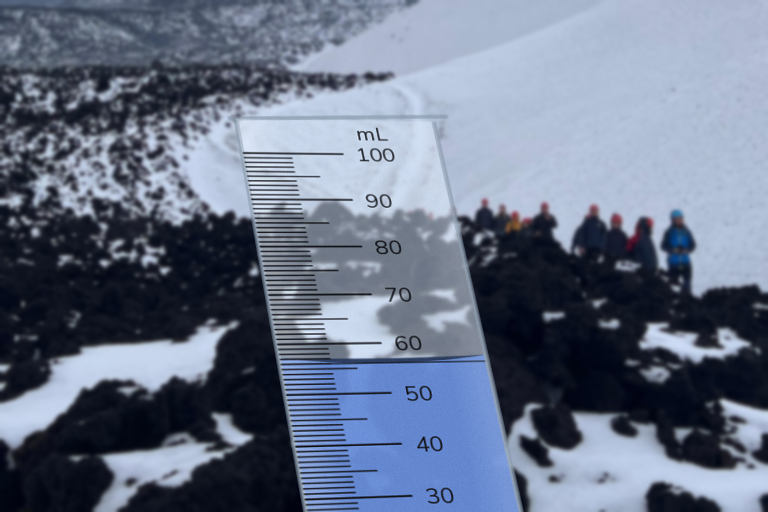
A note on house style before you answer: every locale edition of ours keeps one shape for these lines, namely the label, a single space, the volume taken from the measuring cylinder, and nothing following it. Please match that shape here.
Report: 56 mL
